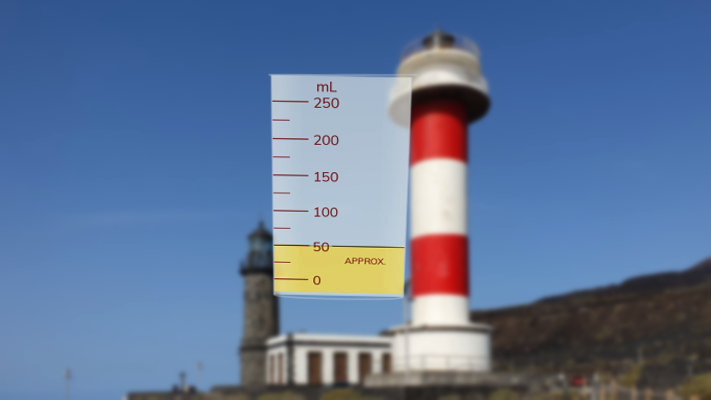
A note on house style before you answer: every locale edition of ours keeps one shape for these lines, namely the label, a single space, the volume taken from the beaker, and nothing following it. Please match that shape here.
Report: 50 mL
